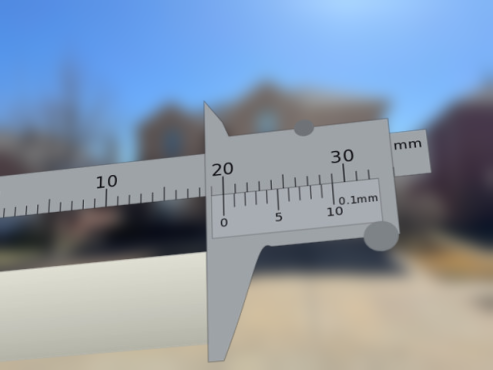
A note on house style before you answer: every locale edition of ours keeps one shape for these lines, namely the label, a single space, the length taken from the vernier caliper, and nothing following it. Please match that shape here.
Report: 20.0 mm
